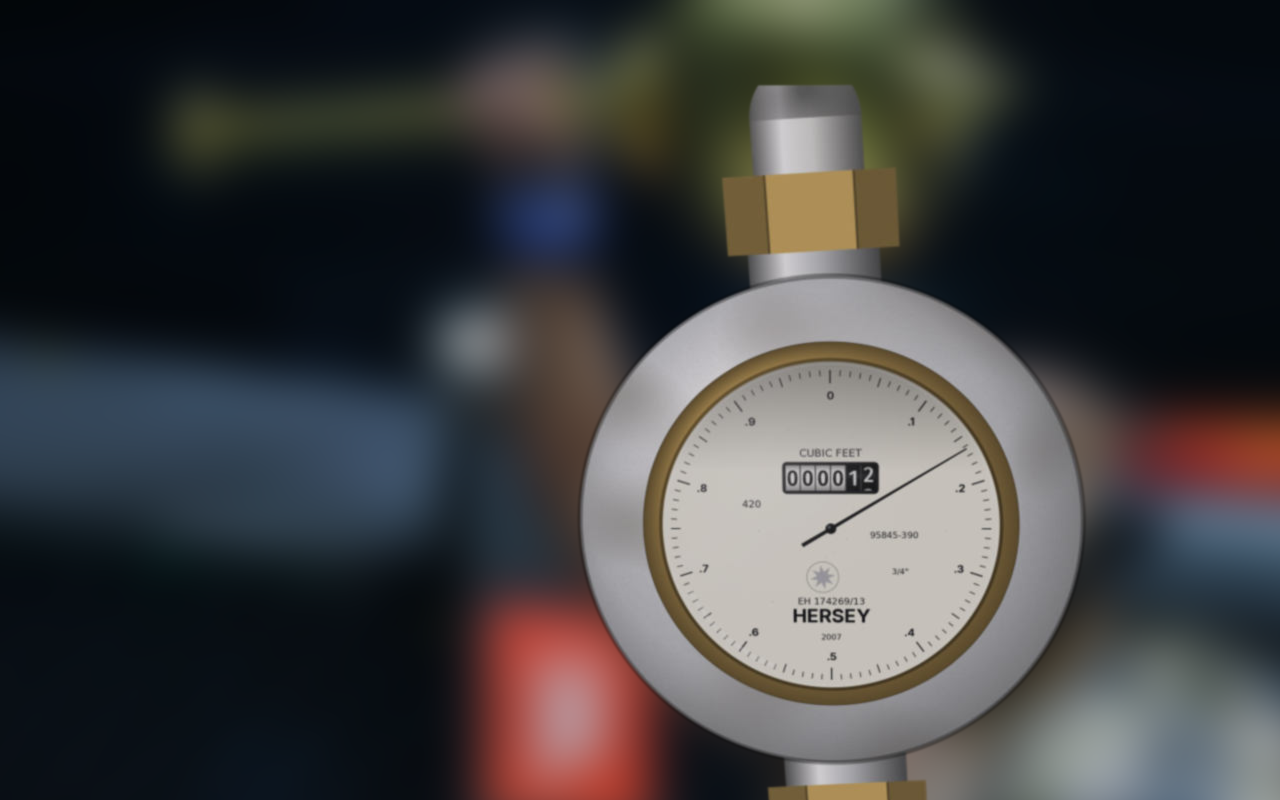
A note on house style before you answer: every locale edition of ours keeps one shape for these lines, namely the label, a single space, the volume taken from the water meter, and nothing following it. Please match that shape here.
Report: 12.16 ft³
